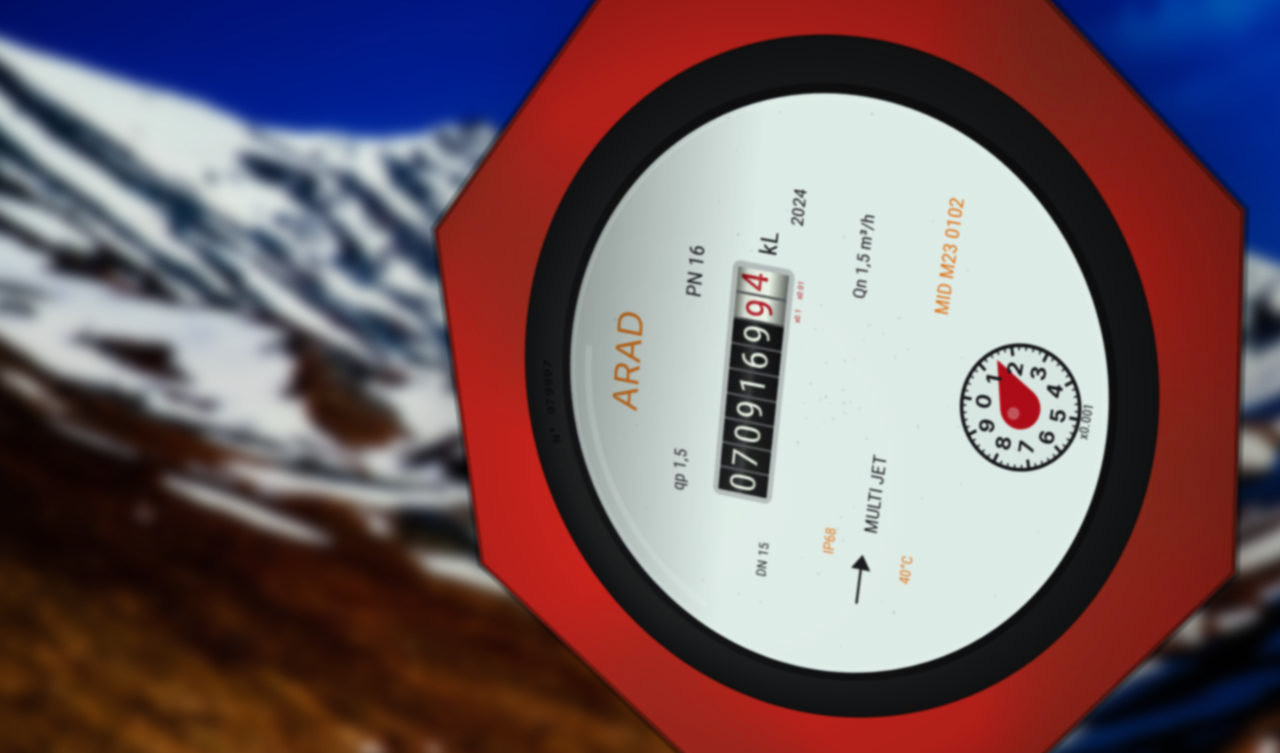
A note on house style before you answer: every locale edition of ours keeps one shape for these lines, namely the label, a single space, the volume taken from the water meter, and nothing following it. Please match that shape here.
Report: 709169.941 kL
